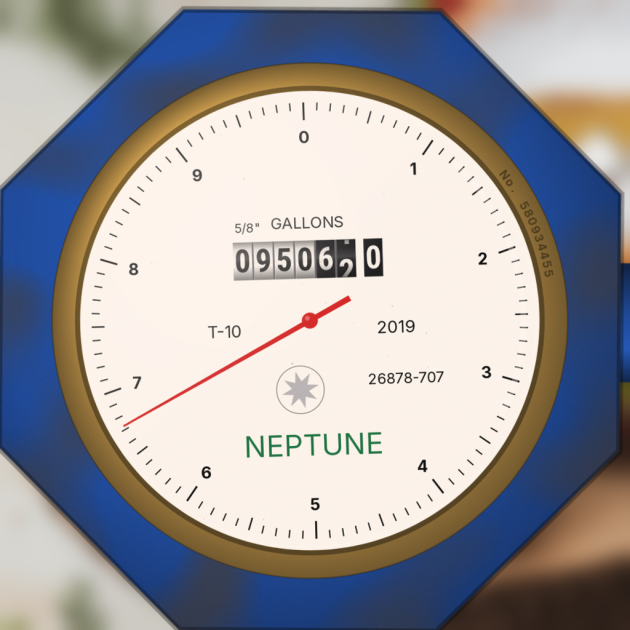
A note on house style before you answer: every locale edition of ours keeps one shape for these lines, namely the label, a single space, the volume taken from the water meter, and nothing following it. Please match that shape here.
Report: 950616.7 gal
